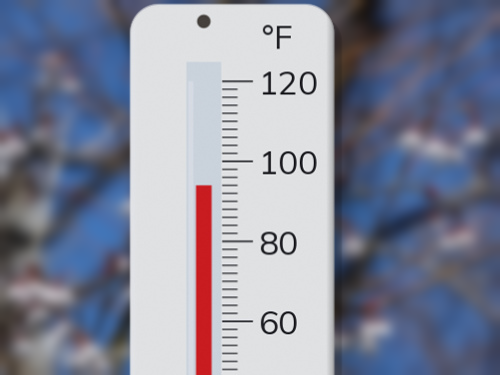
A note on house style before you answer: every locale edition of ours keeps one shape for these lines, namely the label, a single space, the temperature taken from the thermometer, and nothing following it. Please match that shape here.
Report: 94 °F
